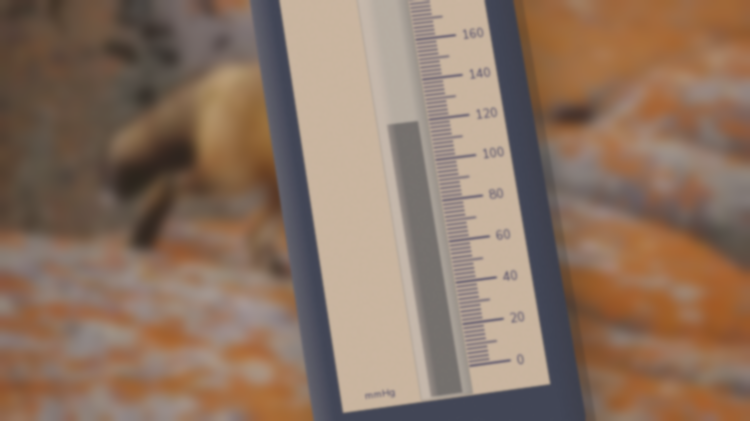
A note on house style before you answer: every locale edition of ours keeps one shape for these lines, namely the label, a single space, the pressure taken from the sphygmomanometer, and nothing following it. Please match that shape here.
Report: 120 mmHg
